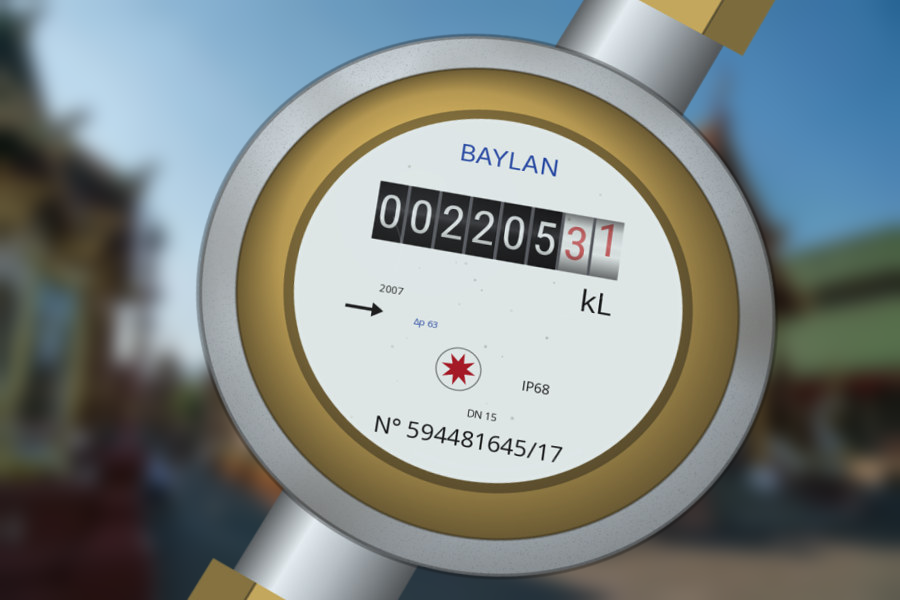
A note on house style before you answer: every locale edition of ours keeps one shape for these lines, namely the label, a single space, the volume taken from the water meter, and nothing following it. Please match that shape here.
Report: 2205.31 kL
